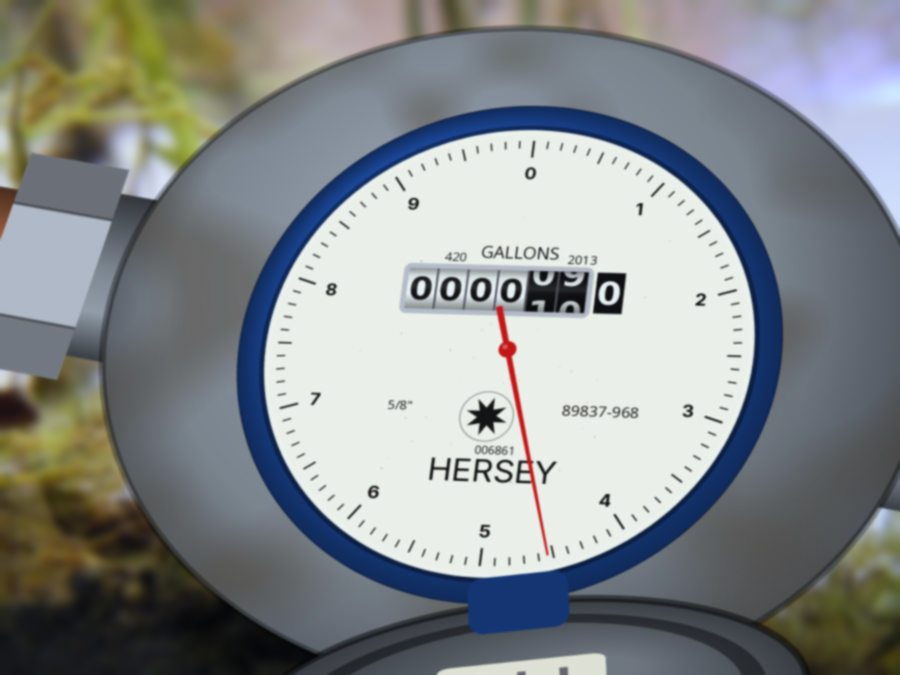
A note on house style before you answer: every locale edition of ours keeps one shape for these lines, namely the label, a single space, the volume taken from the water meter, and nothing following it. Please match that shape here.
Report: 94.5 gal
